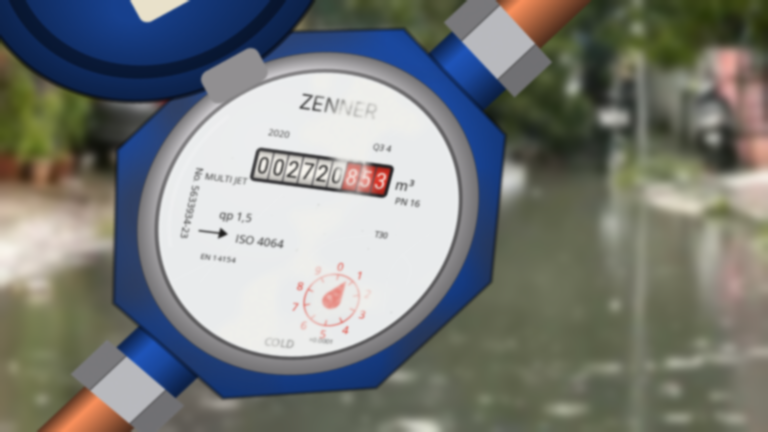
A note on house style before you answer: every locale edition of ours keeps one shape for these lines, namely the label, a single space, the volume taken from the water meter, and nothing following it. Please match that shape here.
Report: 2720.8530 m³
